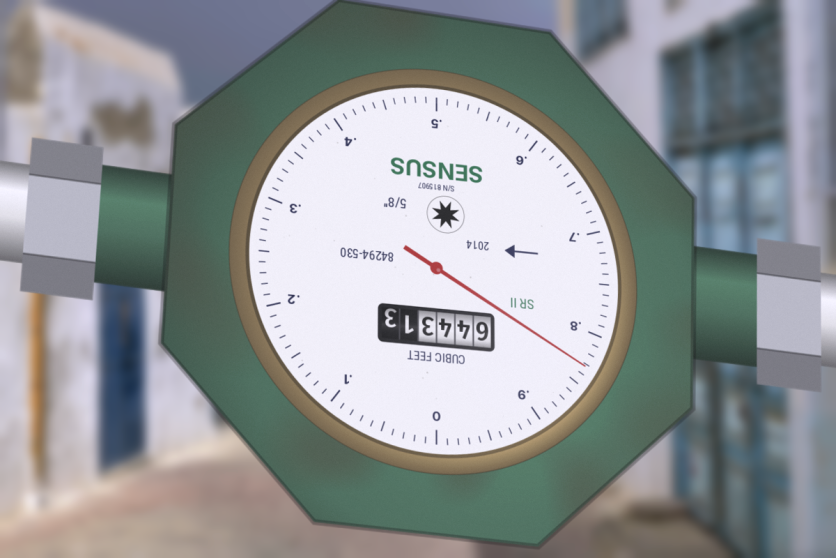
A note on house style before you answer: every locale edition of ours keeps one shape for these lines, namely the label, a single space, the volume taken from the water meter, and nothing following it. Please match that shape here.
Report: 644312.83 ft³
